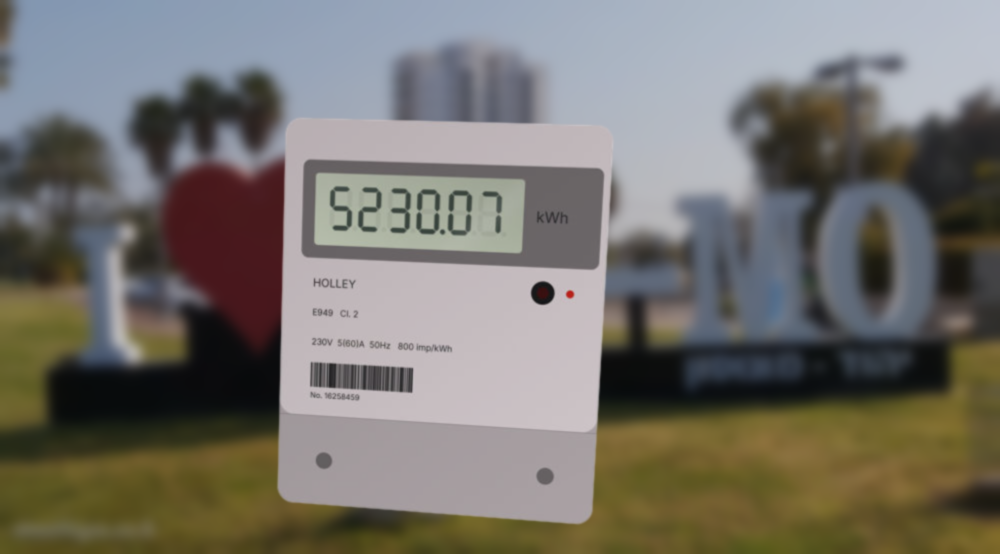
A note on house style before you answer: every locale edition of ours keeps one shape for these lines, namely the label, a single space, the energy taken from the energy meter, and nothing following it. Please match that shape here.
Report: 5230.07 kWh
